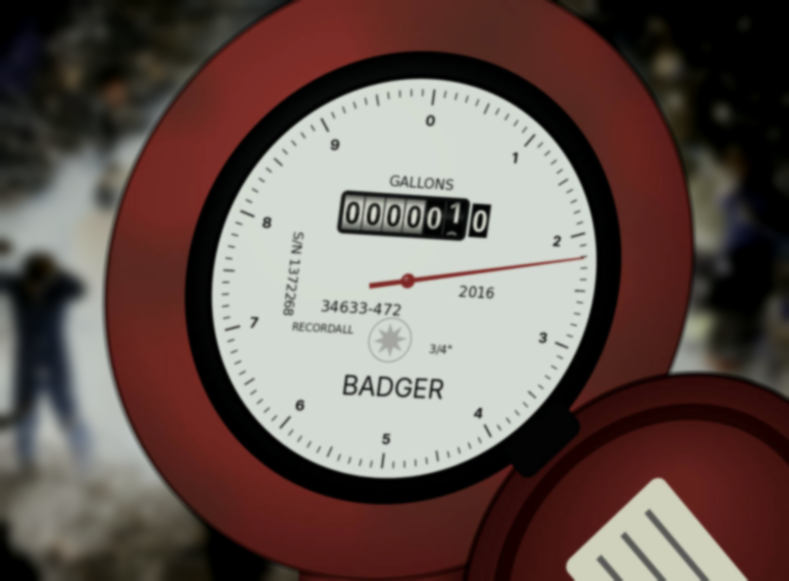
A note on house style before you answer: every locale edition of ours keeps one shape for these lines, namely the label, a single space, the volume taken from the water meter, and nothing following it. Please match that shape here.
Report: 12.2 gal
